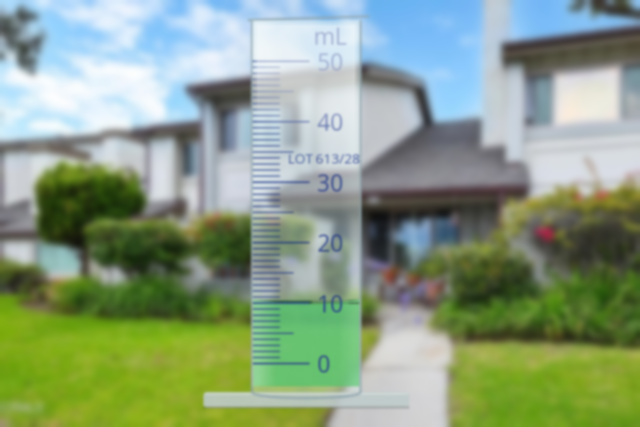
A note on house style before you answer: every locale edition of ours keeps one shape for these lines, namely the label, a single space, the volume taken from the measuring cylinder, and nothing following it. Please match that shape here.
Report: 10 mL
